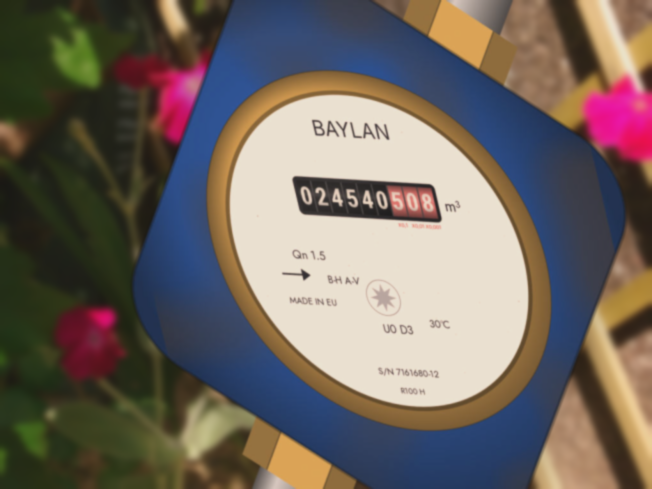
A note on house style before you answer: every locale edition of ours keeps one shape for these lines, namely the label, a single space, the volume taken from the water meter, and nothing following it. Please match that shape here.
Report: 24540.508 m³
